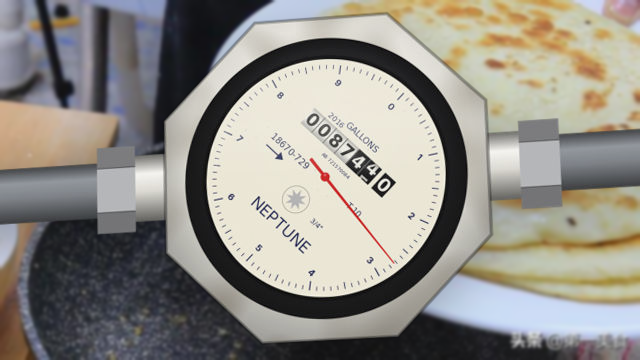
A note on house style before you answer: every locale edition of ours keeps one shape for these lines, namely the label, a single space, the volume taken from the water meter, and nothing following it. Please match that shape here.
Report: 87442.7 gal
